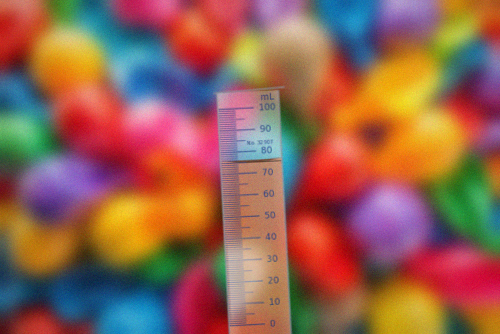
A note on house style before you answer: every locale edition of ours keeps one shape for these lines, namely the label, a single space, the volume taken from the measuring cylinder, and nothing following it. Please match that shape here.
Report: 75 mL
